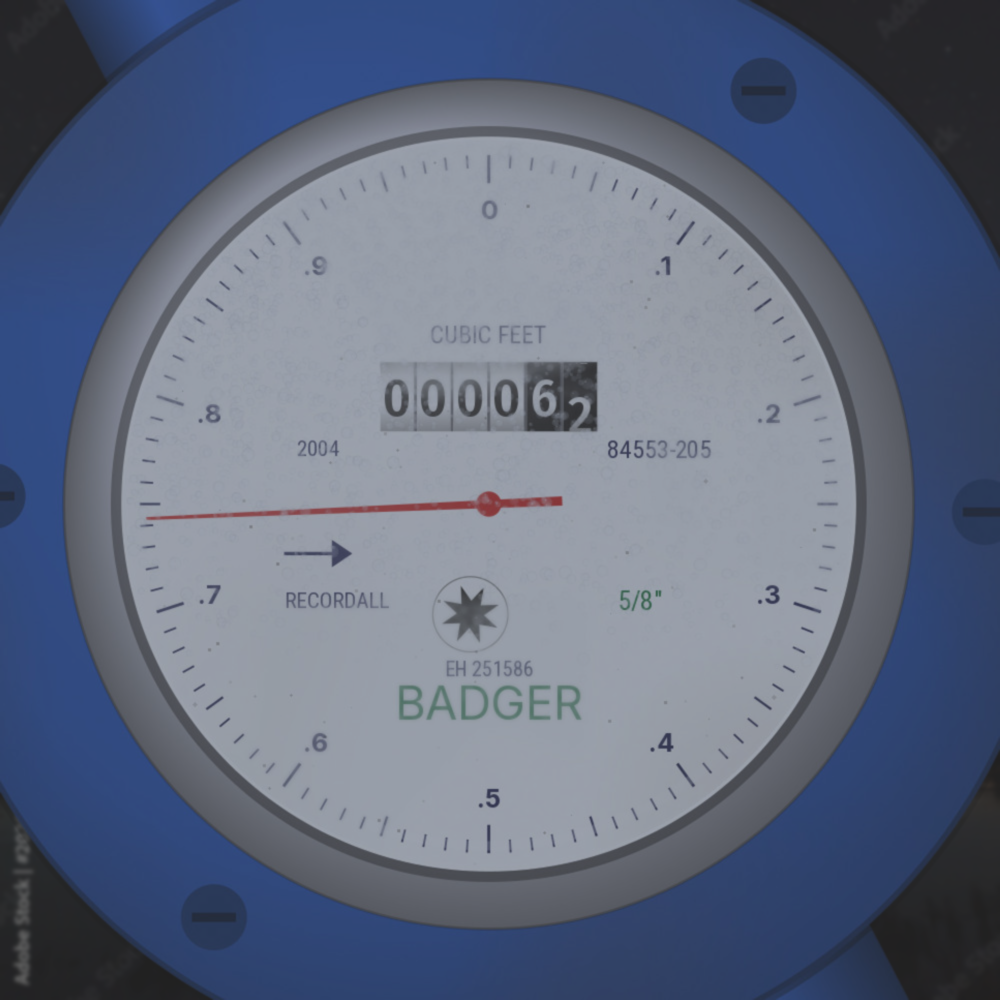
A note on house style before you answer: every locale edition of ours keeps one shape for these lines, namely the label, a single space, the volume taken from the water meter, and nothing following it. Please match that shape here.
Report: 61.74 ft³
